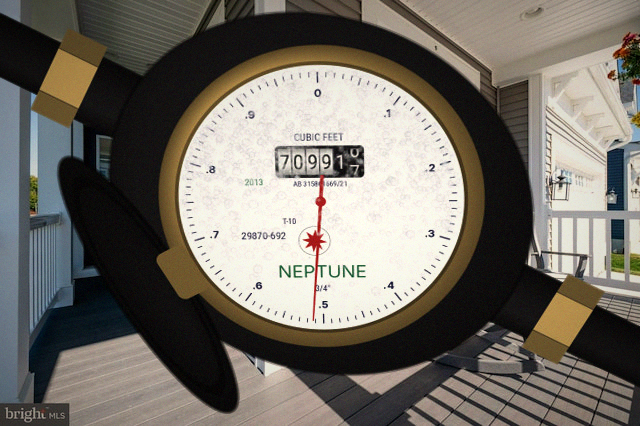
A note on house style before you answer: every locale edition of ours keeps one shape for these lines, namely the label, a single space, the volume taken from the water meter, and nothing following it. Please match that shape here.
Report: 709916.51 ft³
